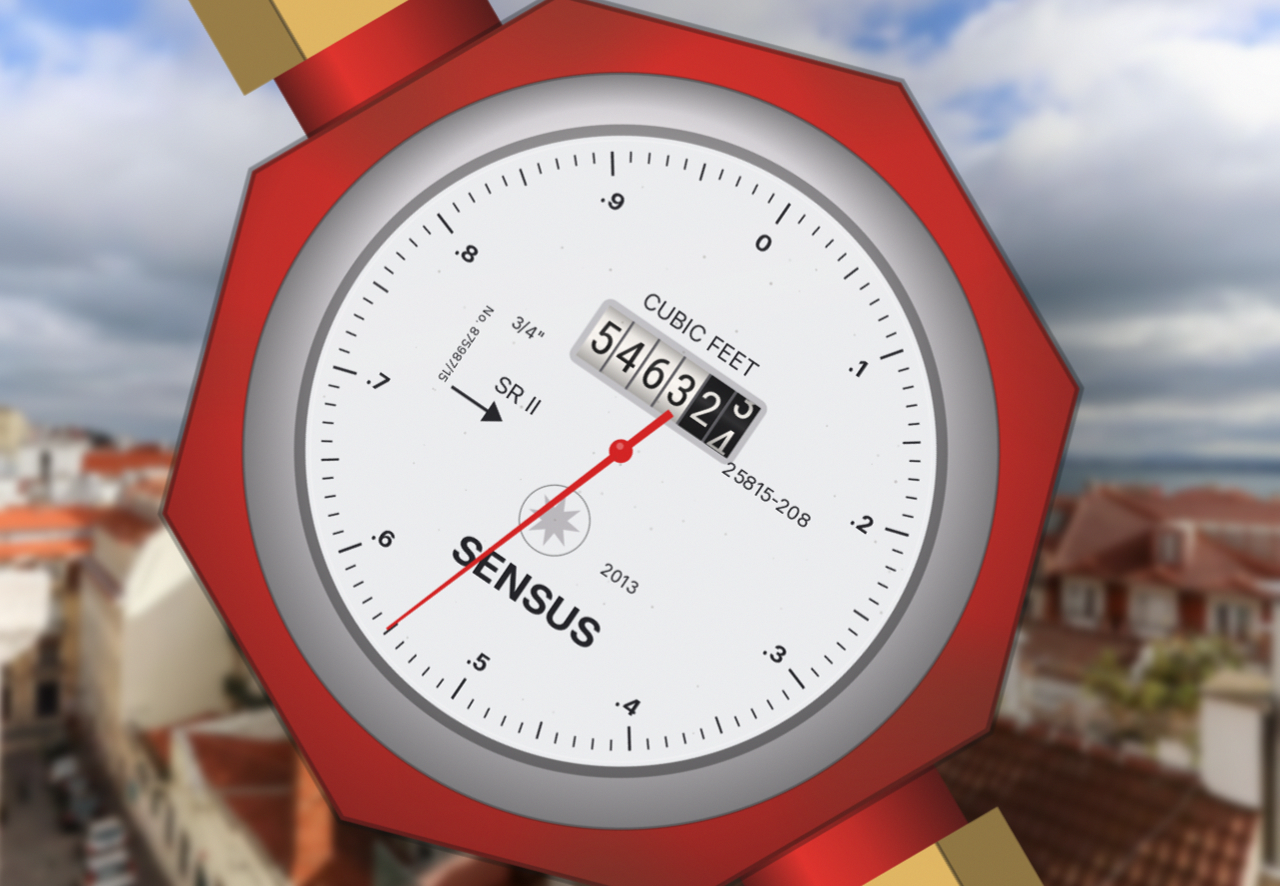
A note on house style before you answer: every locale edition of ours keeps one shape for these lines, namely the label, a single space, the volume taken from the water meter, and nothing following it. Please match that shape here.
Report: 546323.55 ft³
